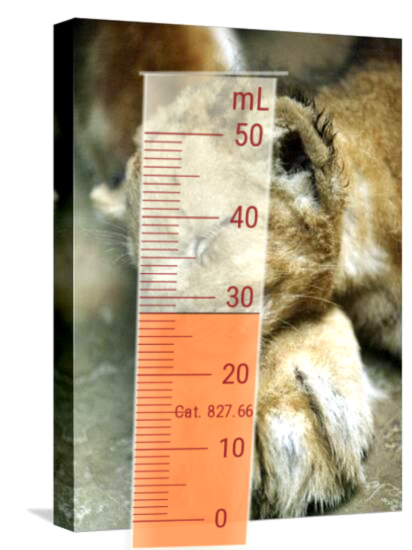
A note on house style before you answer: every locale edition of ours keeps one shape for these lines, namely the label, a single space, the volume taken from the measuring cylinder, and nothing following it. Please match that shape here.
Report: 28 mL
